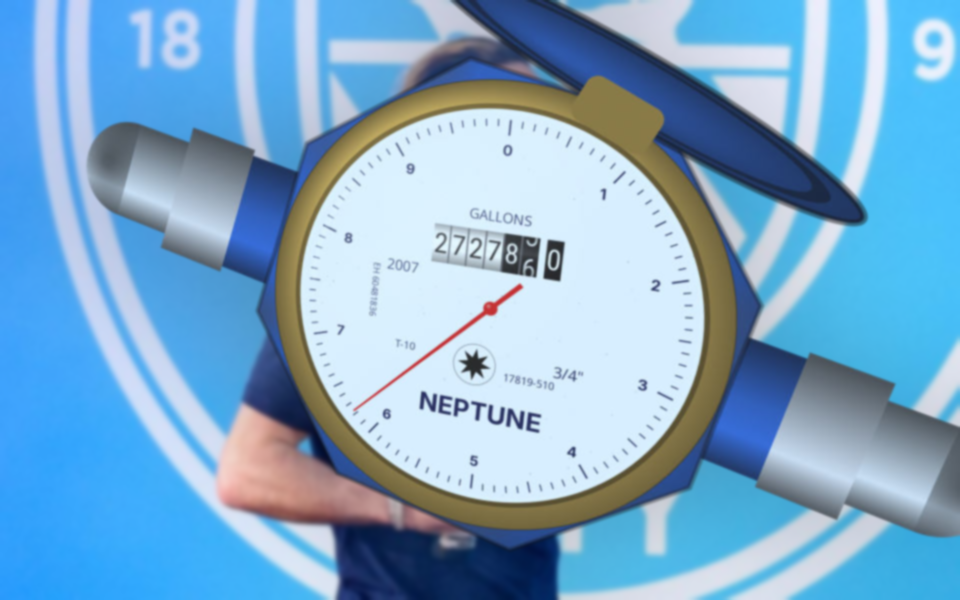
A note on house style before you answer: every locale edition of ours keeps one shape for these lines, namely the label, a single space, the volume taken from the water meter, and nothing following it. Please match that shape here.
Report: 2727856.2 gal
